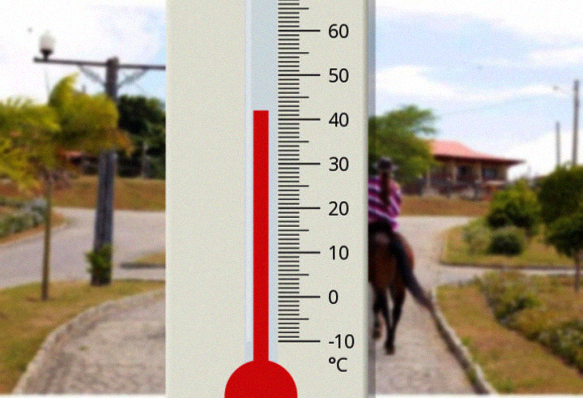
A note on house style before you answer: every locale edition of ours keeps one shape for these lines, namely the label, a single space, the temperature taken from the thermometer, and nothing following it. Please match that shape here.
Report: 42 °C
